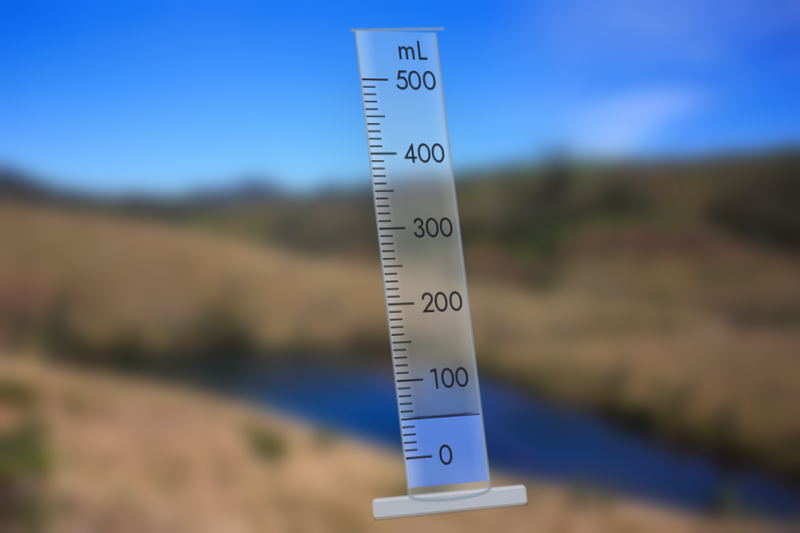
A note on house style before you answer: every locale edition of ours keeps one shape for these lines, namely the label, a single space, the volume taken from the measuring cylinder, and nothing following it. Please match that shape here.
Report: 50 mL
